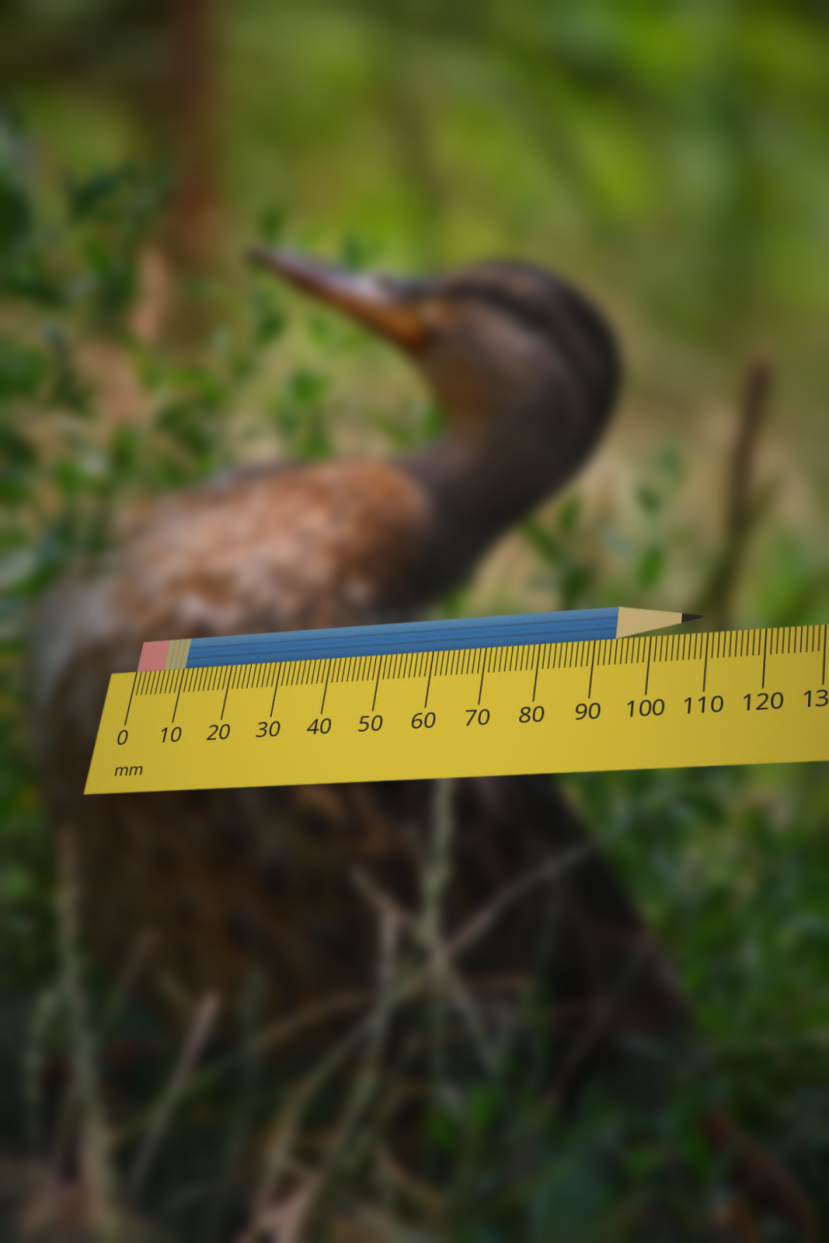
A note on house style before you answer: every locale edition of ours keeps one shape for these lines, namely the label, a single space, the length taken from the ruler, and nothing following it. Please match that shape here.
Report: 109 mm
